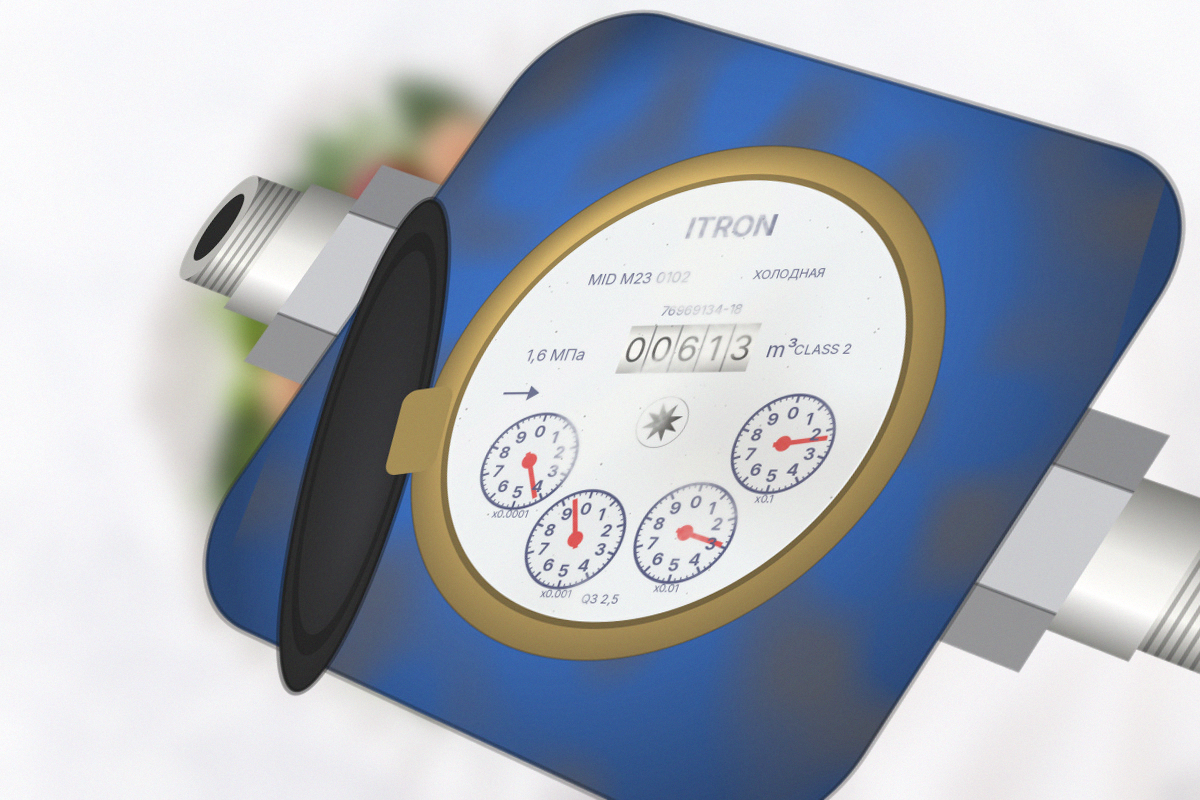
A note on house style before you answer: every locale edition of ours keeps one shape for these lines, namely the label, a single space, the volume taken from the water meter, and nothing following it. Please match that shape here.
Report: 613.2294 m³
